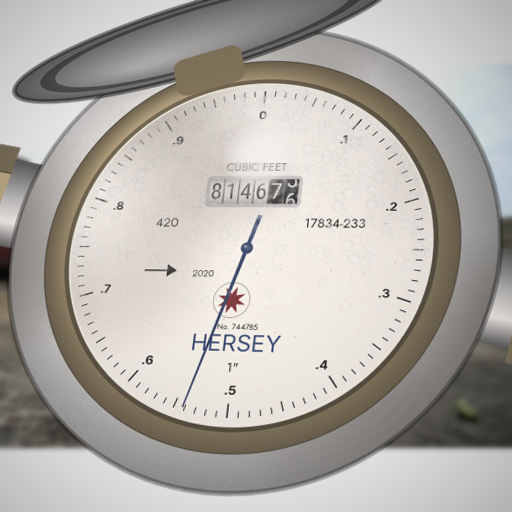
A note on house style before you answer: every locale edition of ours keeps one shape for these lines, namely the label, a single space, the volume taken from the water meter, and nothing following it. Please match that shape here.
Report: 814675.54 ft³
